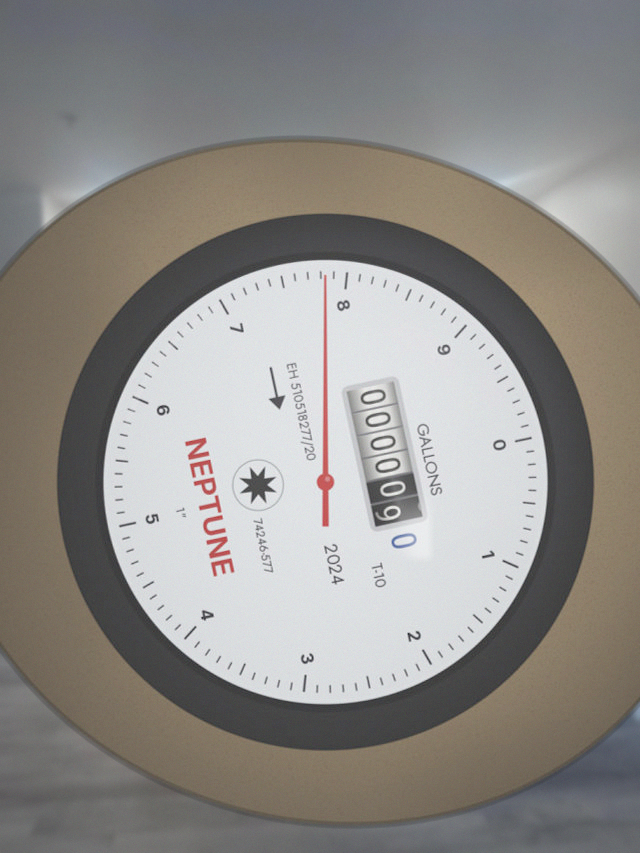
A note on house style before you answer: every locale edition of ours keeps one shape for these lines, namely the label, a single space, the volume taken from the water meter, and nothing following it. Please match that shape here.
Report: 87.8 gal
